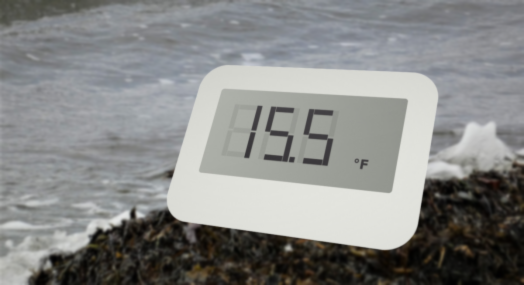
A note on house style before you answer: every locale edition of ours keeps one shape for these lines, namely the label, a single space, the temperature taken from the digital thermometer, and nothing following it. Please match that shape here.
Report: 15.5 °F
